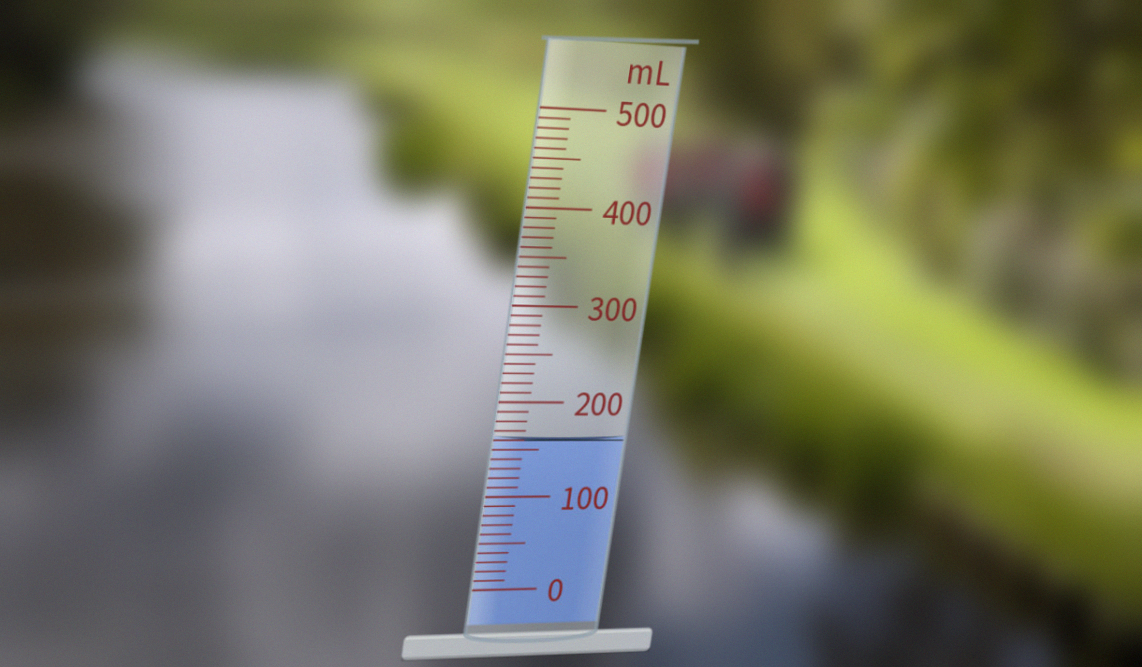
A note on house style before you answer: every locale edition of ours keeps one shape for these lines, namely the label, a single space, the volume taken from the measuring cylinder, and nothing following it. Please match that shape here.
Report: 160 mL
